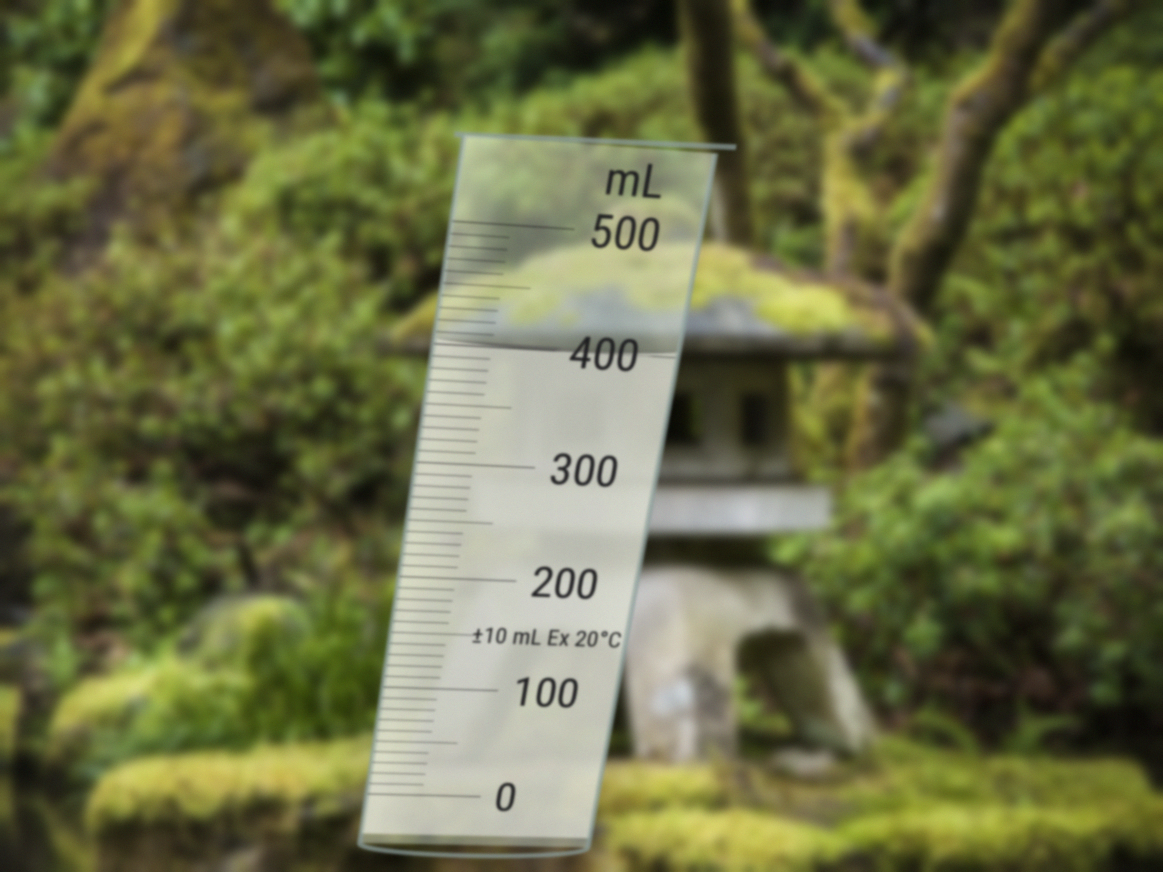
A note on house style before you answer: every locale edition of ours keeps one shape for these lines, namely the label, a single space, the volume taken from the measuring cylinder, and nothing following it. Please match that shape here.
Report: 400 mL
